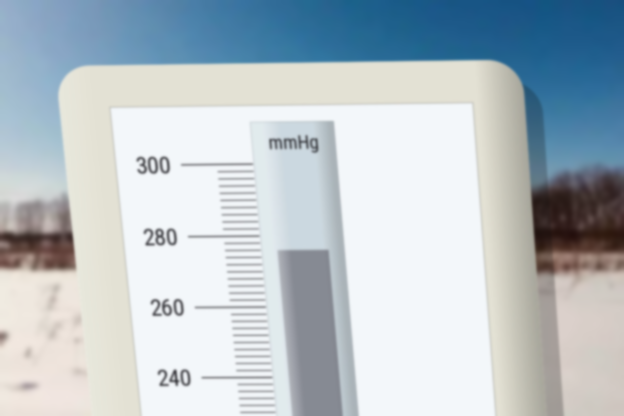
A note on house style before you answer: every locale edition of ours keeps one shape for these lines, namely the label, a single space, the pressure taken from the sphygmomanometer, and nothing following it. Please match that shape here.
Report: 276 mmHg
